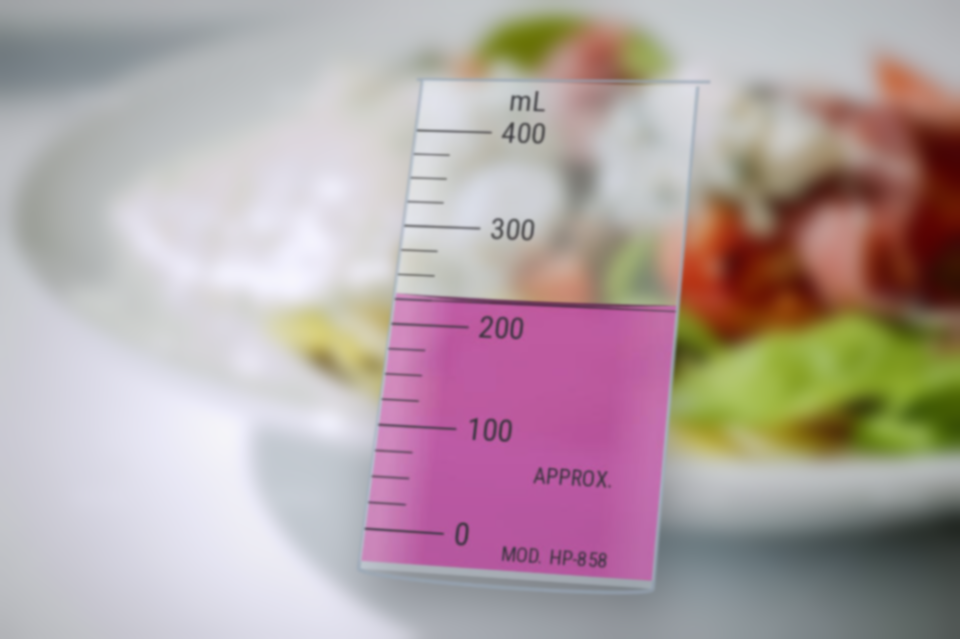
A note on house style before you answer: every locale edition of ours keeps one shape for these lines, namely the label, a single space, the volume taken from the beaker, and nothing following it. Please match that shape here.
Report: 225 mL
